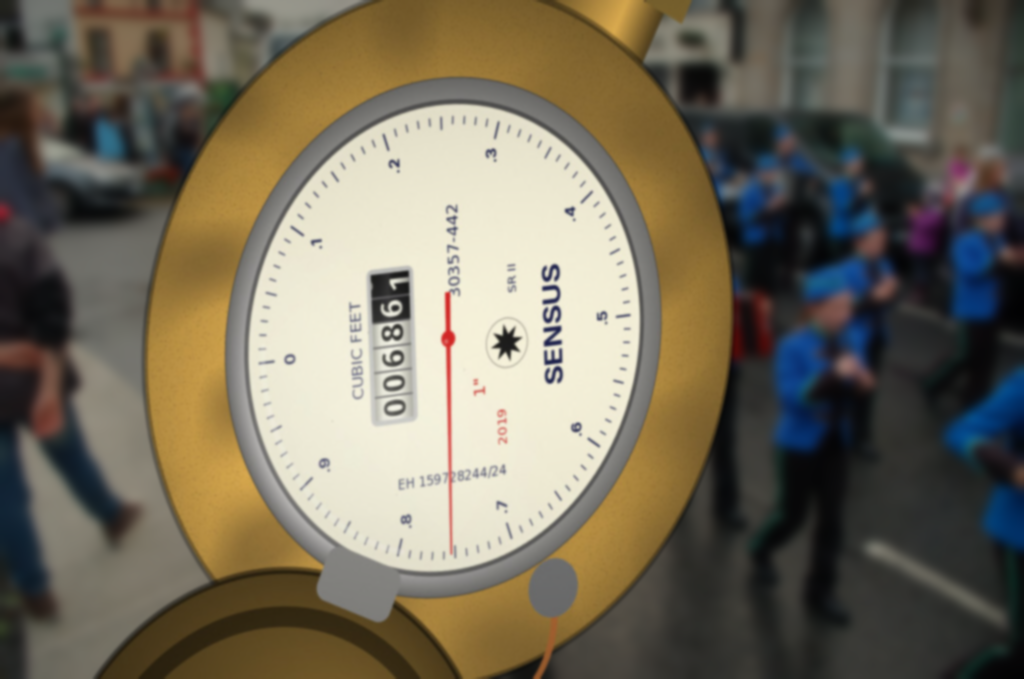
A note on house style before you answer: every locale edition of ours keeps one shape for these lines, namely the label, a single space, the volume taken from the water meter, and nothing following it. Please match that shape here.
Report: 6860.75 ft³
